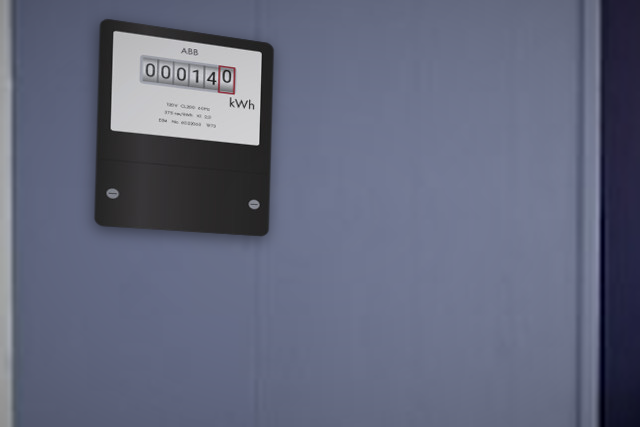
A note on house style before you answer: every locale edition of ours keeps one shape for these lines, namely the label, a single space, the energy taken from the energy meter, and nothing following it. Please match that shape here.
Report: 14.0 kWh
